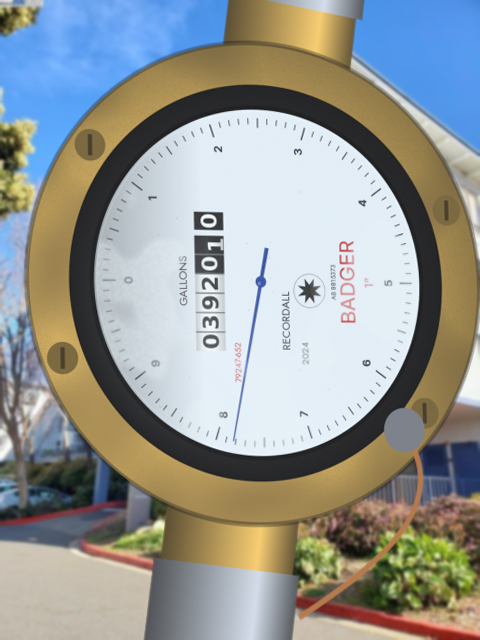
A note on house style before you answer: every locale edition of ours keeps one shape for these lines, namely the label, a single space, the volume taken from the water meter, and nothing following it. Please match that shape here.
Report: 392007.8 gal
